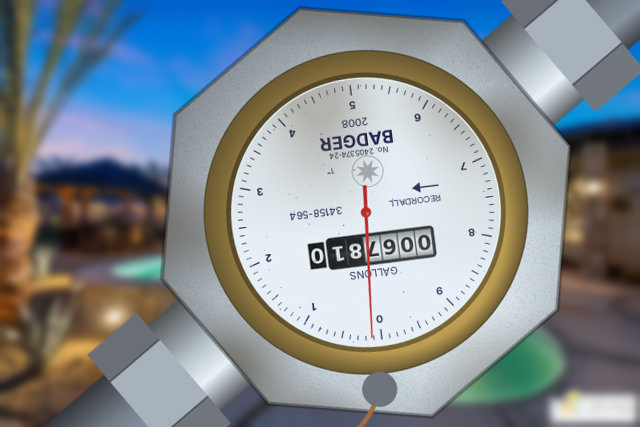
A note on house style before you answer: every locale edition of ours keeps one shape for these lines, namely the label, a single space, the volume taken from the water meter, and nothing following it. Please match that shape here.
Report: 67810.1 gal
